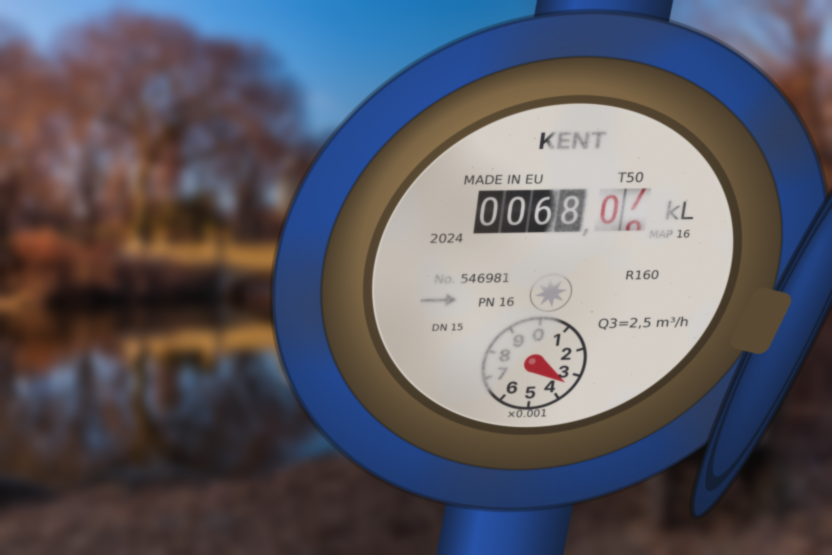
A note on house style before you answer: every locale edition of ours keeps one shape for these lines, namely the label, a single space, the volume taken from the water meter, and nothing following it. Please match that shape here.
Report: 68.073 kL
